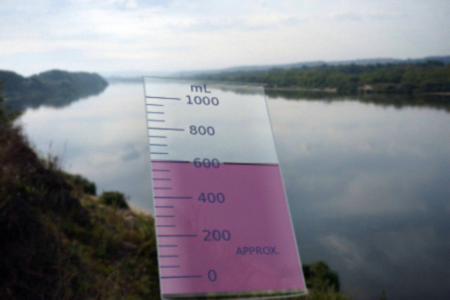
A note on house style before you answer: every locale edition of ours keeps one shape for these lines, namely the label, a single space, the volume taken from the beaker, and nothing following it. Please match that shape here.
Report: 600 mL
